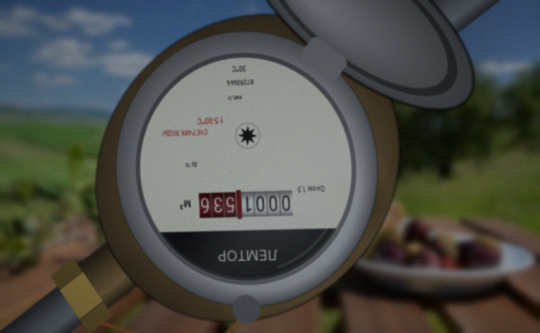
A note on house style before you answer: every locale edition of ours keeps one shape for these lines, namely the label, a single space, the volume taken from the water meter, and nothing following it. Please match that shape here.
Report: 1.536 m³
